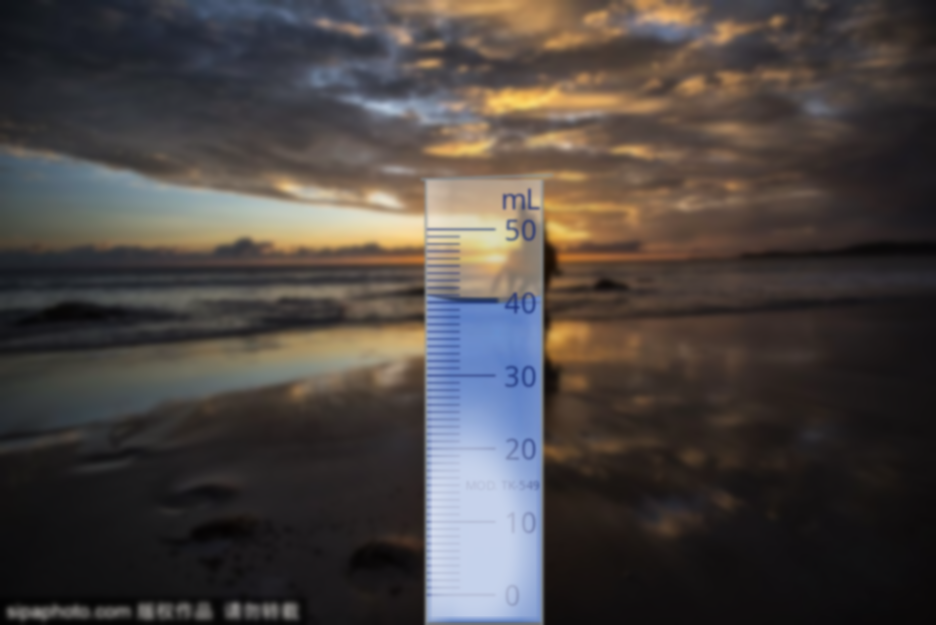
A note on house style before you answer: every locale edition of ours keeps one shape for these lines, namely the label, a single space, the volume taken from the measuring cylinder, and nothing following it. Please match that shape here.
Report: 40 mL
